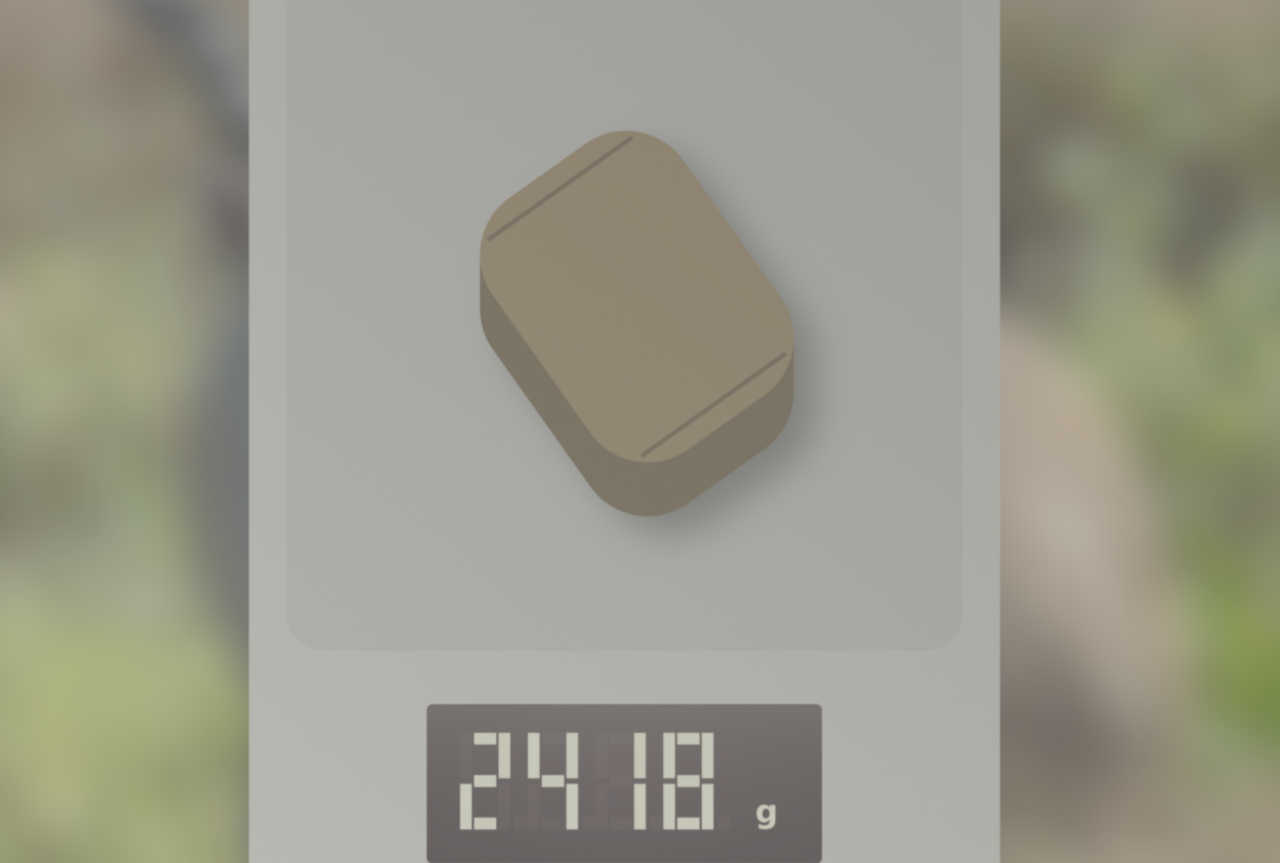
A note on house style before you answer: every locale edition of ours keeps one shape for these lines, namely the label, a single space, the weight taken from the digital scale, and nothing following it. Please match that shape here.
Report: 2418 g
